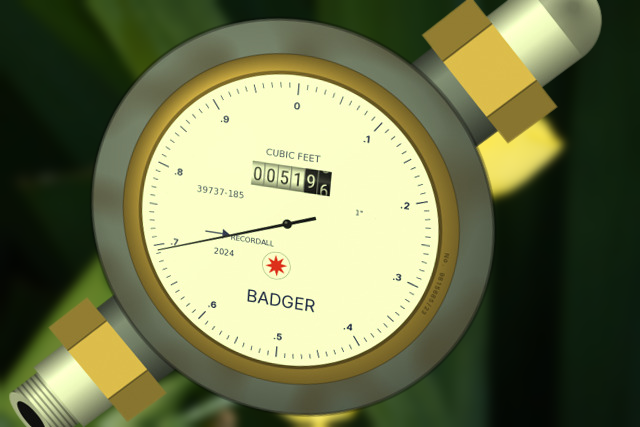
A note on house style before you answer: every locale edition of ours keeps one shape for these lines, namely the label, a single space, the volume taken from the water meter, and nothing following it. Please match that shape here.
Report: 5195.69 ft³
